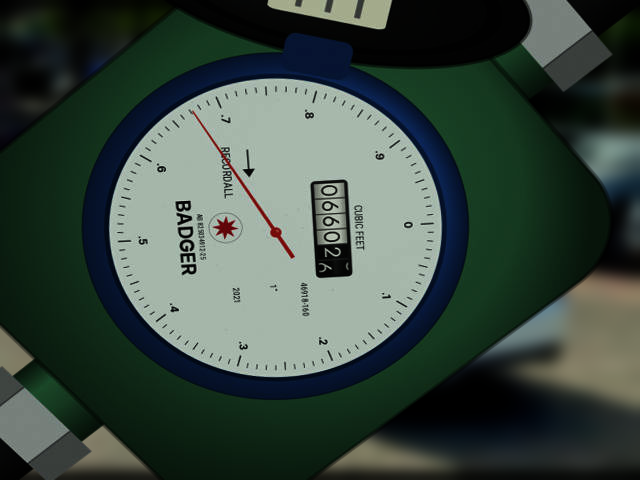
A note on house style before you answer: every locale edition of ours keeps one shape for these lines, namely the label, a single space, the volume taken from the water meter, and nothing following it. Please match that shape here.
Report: 66025.67 ft³
